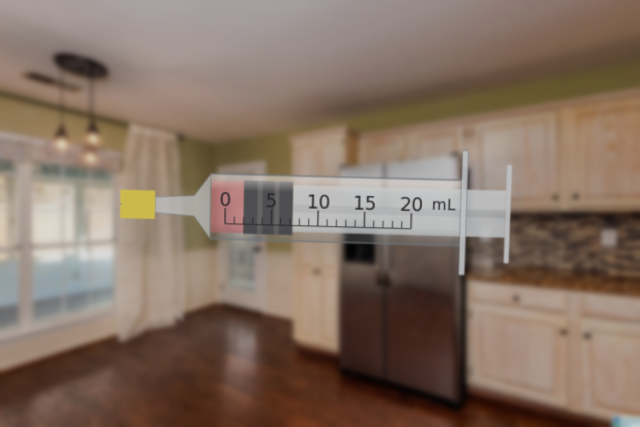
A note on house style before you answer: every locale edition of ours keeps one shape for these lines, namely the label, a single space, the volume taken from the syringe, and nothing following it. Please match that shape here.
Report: 2 mL
